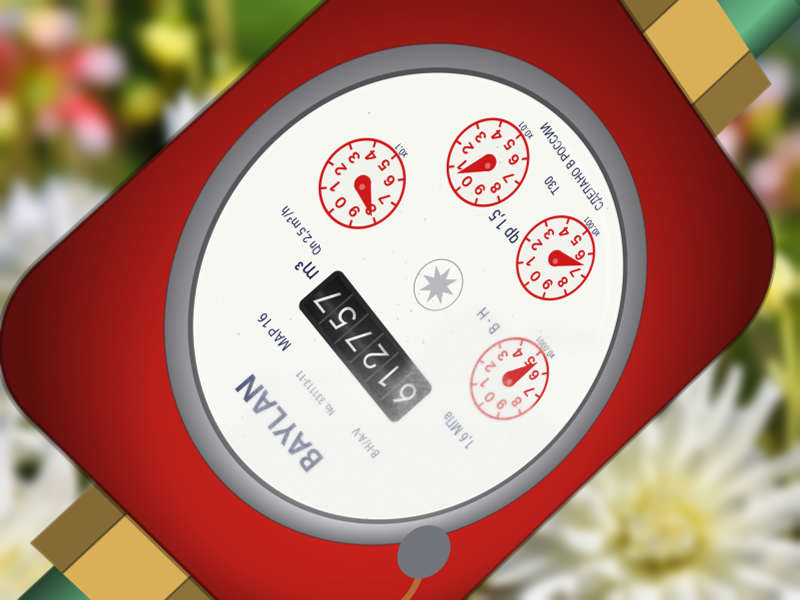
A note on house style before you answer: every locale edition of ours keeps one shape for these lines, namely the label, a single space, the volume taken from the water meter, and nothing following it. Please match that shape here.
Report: 612757.8065 m³
